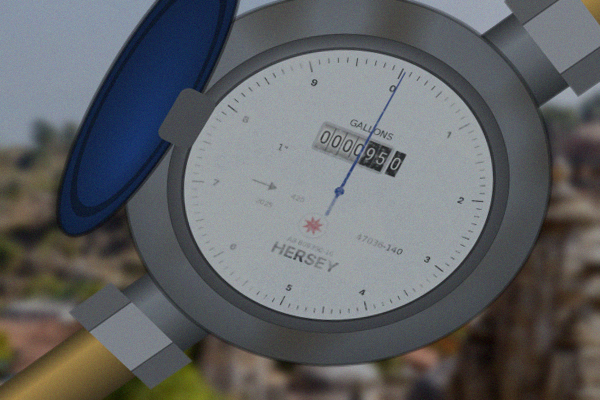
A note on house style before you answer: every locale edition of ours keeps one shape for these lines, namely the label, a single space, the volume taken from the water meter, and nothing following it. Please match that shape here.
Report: 950.0 gal
